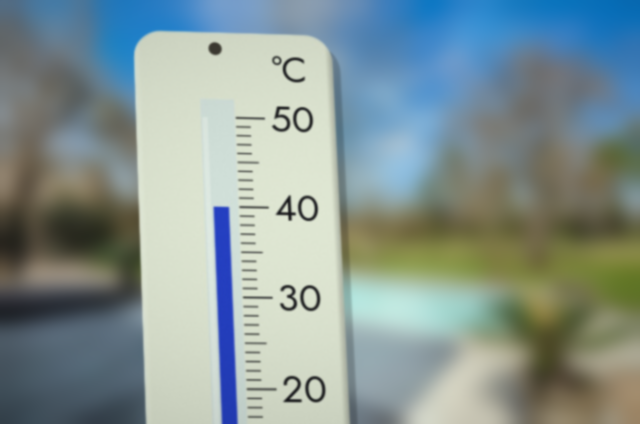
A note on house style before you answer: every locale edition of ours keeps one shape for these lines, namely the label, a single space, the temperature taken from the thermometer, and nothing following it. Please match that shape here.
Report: 40 °C
